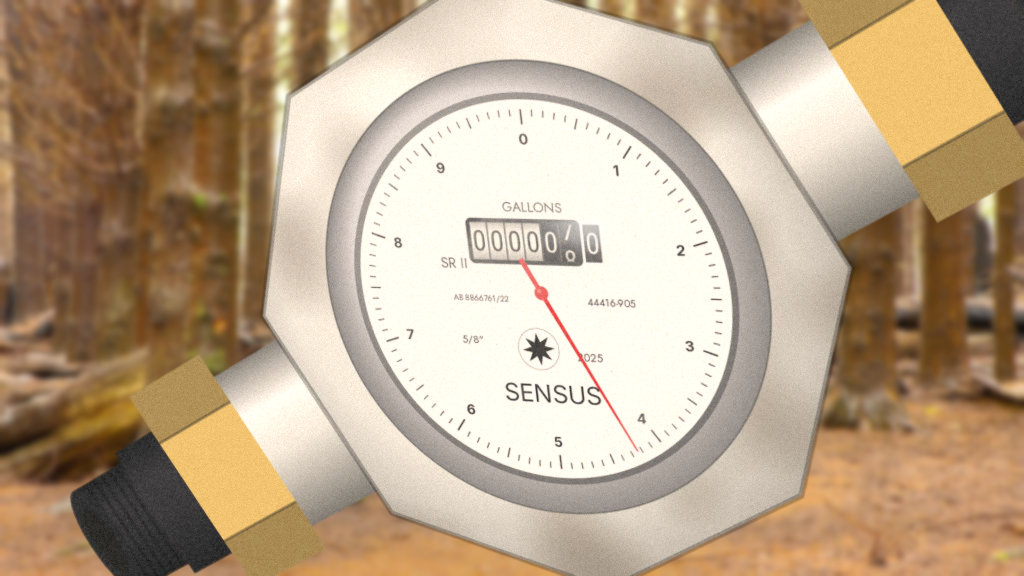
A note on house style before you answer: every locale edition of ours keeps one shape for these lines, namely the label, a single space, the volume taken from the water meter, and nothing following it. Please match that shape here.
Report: 74.2 gal
